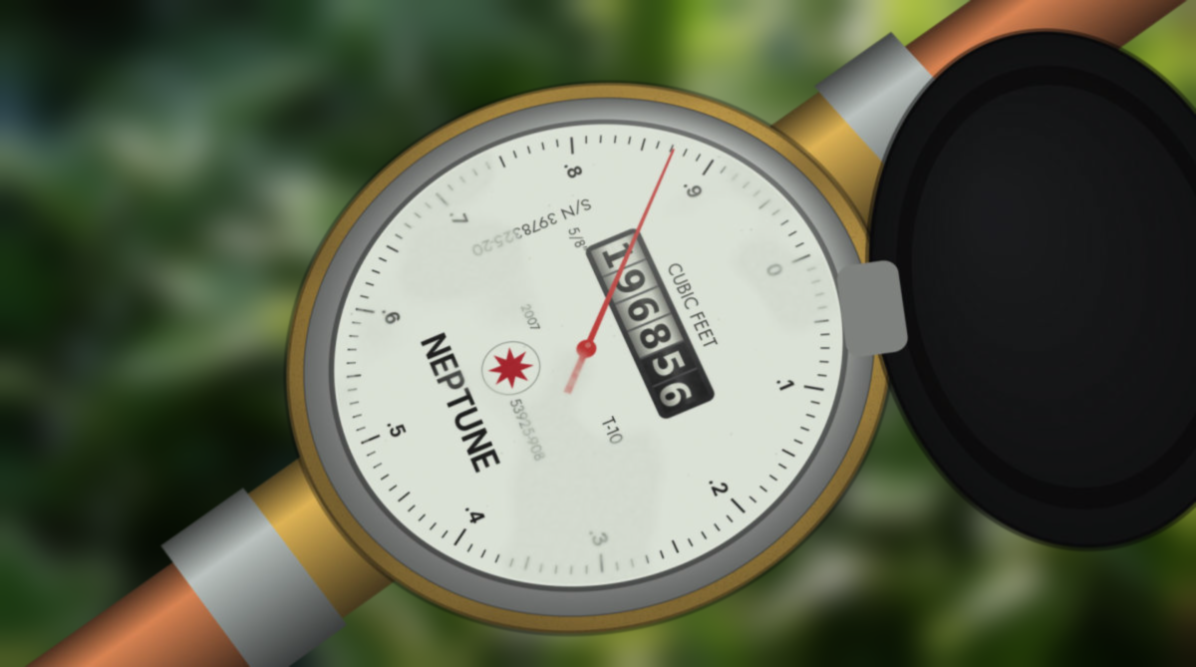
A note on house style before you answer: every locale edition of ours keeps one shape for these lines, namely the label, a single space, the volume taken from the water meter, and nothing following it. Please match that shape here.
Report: 196855.87 ft³
